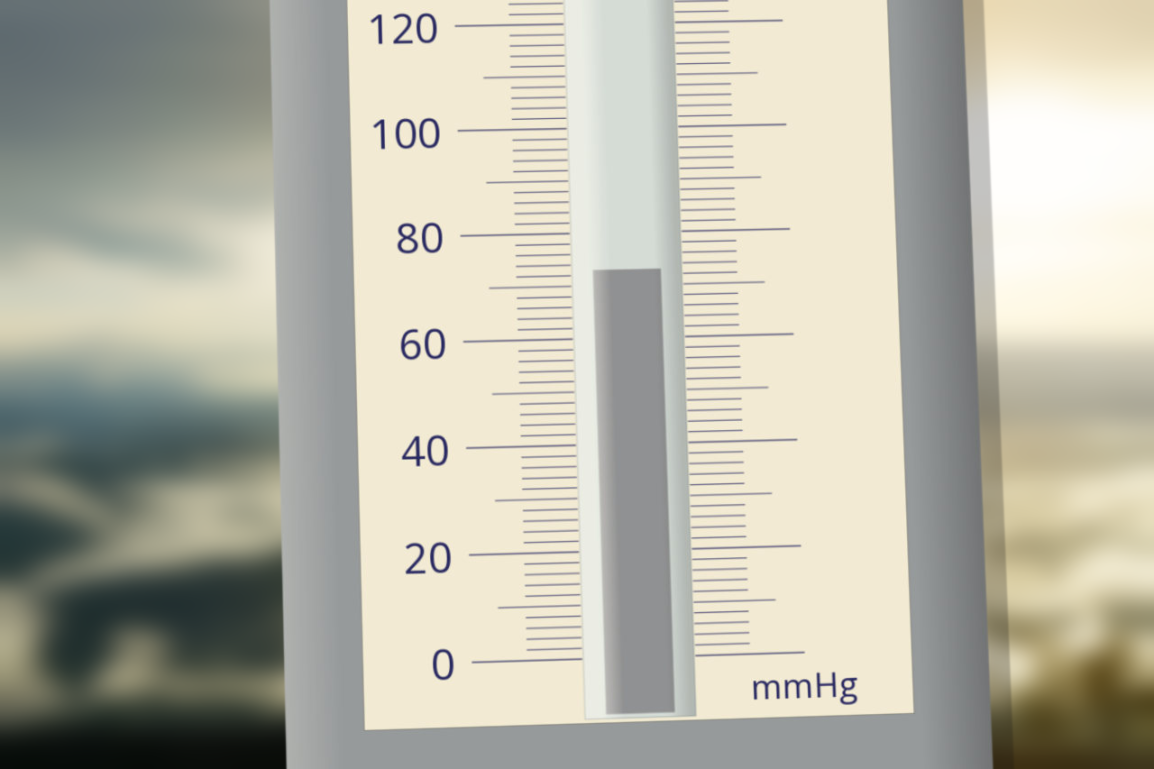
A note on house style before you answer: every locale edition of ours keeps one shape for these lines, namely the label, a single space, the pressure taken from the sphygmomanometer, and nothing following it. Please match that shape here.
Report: 73 mmHg
